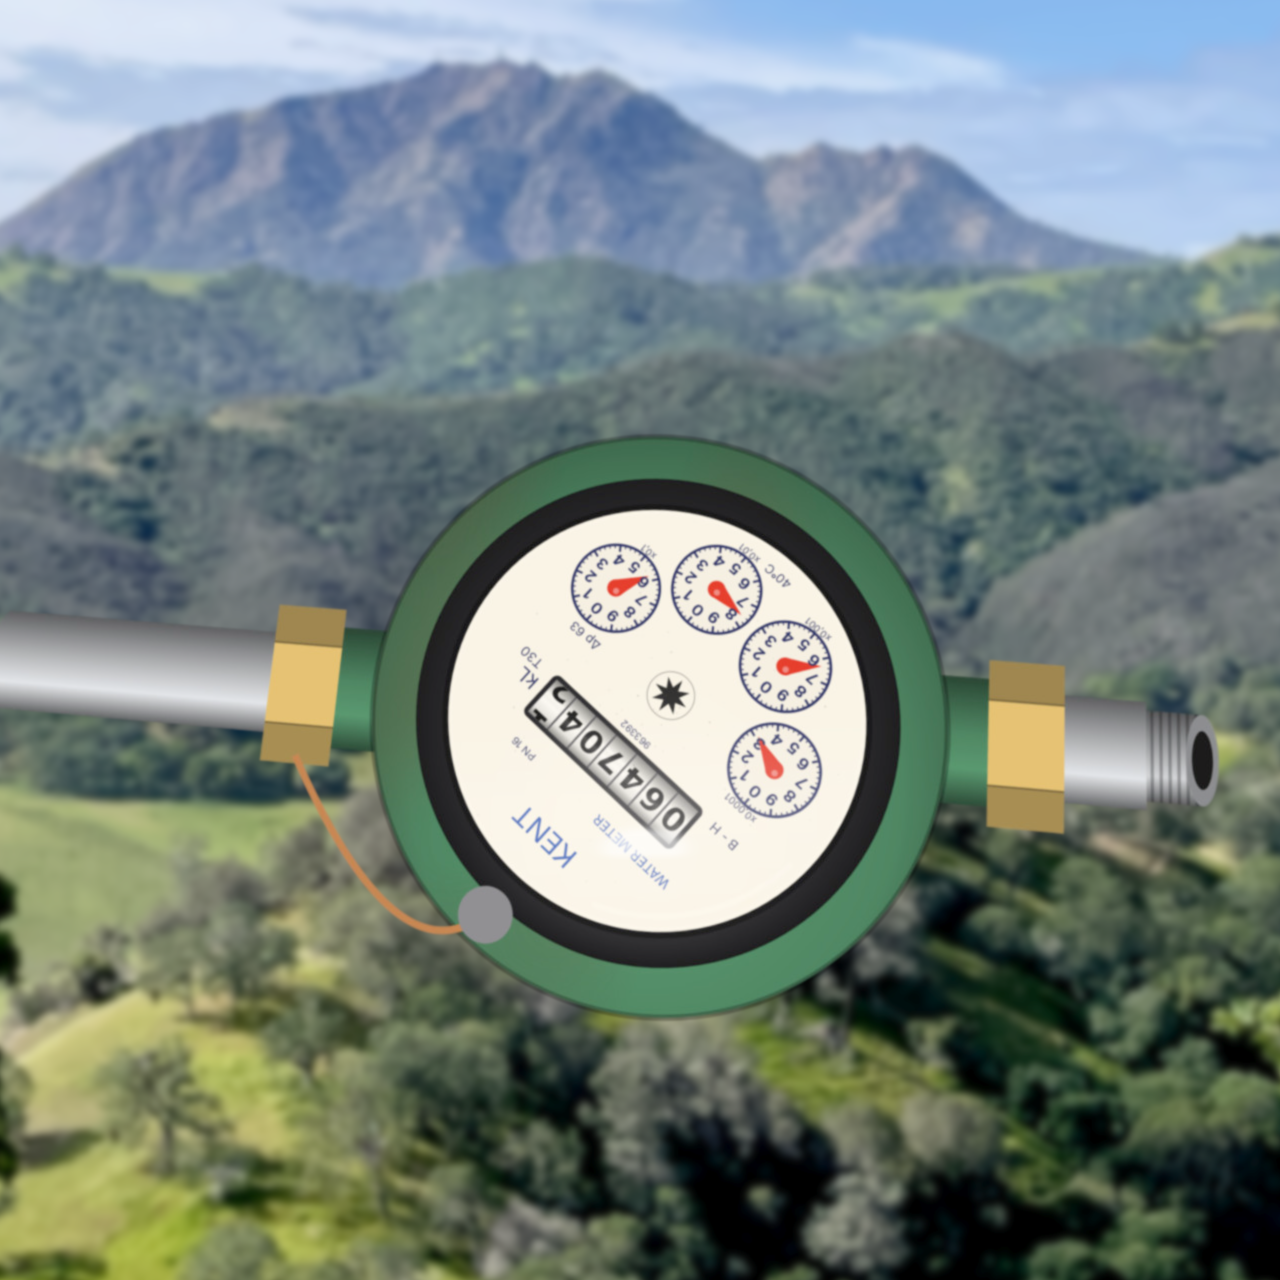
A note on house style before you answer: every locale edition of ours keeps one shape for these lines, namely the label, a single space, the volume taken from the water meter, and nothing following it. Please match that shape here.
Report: 647041.5763 kL
